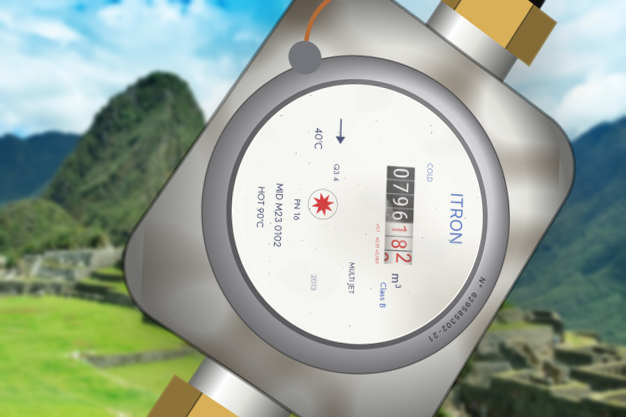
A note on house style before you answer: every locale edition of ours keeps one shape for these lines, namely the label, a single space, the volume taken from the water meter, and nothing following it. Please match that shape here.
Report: 796.182 m³
